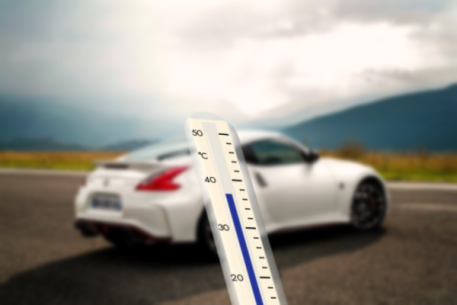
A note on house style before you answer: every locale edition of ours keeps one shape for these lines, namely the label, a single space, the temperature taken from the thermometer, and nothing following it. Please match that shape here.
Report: 37 °C
